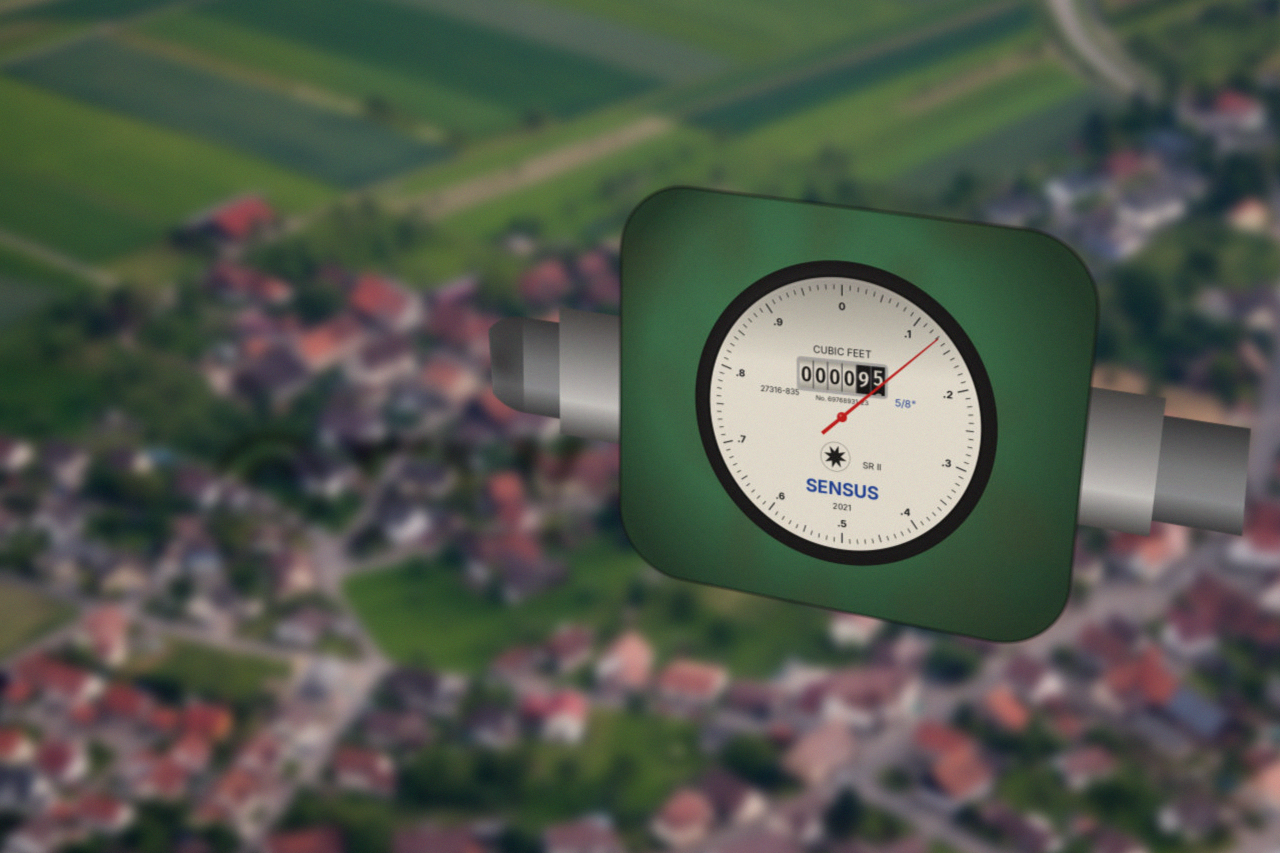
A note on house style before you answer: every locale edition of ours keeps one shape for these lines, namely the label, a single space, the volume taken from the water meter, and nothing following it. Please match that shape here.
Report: 95.13 ft³
